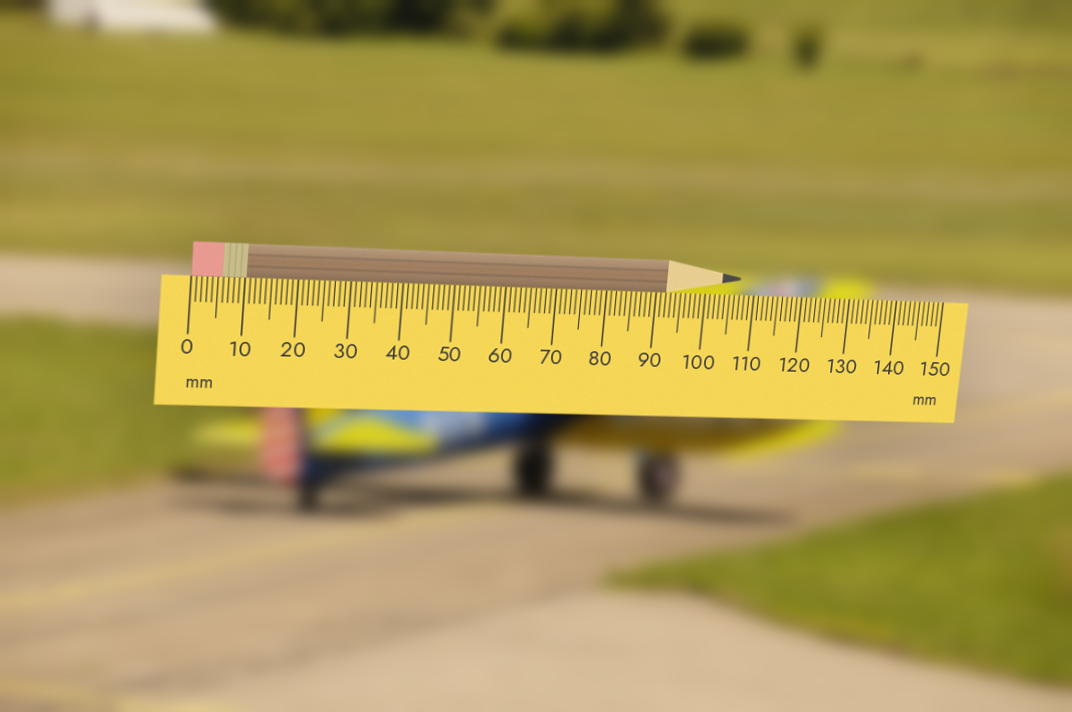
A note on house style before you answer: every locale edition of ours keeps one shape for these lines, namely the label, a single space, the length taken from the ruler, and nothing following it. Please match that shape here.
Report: 107 mm
